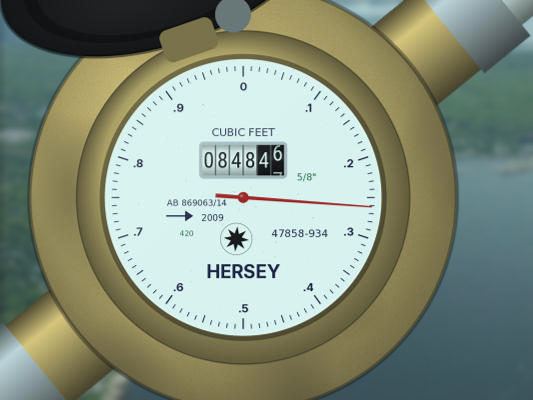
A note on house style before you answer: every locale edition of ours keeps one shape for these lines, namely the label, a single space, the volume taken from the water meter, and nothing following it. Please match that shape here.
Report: 84846.26 ft³
